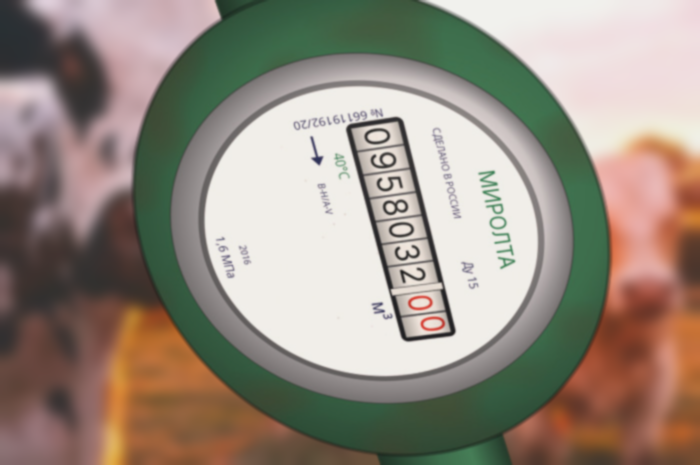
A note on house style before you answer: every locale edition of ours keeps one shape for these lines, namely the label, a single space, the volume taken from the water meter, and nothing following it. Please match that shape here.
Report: 958032.00 m³
